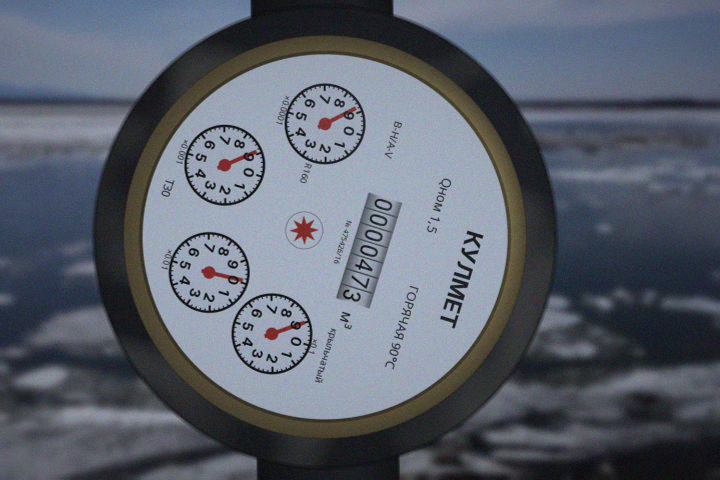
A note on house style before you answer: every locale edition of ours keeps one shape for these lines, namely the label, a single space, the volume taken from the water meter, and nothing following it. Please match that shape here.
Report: 472.8988 m³
